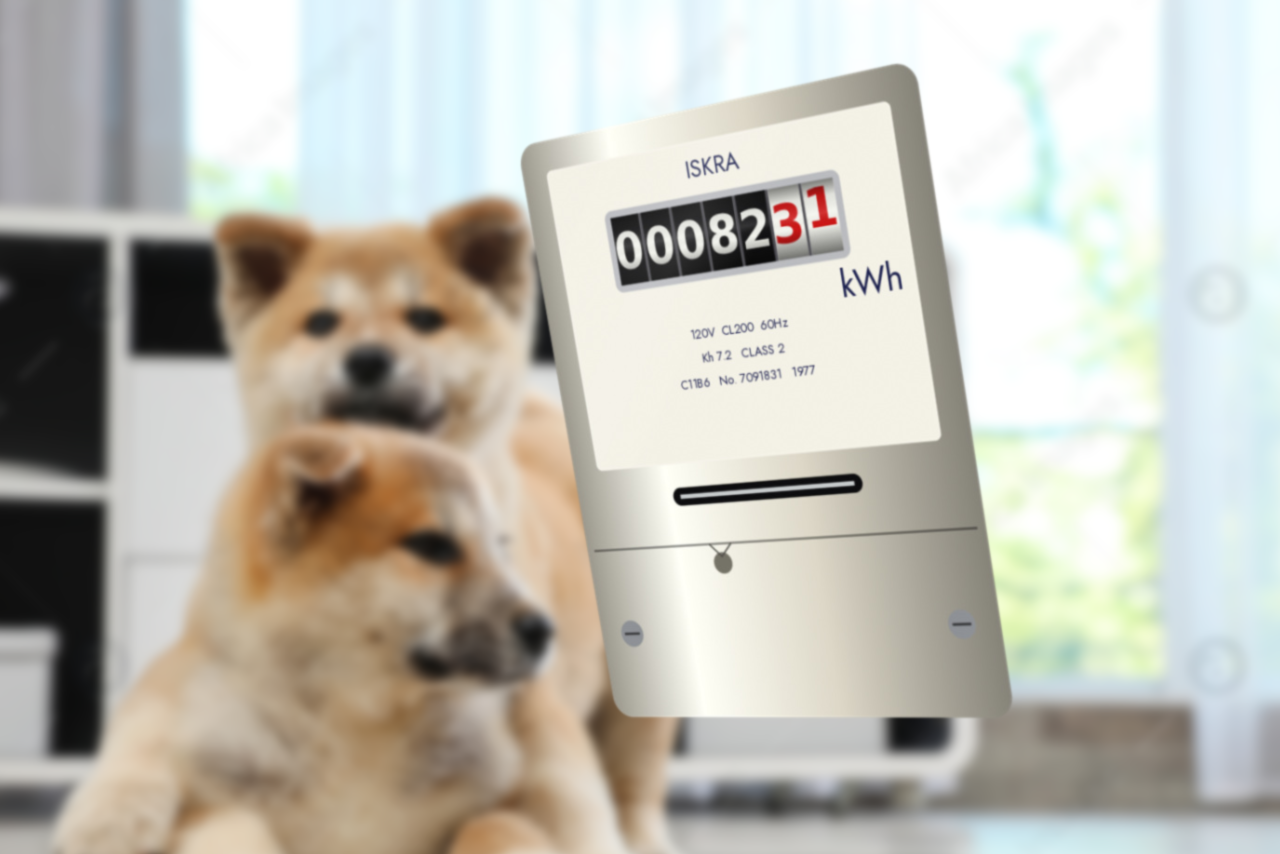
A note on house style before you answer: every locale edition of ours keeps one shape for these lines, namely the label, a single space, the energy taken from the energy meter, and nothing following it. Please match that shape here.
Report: 82.31 kWh
